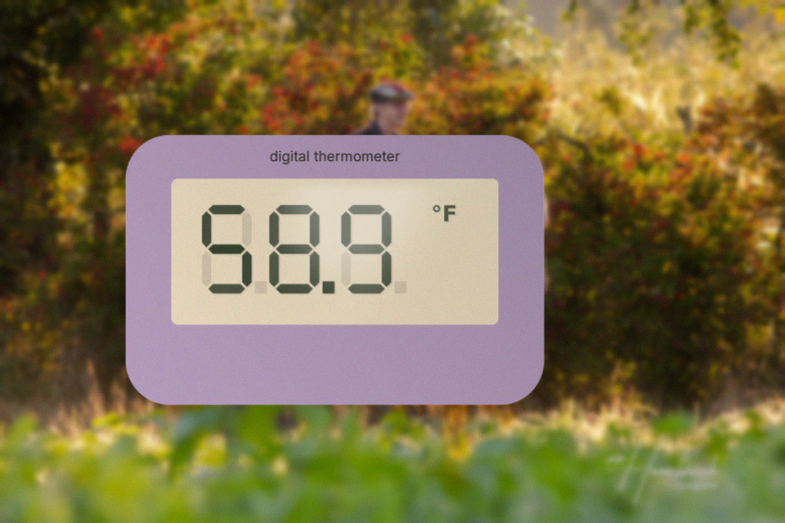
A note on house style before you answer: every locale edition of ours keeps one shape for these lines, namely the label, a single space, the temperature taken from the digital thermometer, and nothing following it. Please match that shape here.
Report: 58.9 °F
